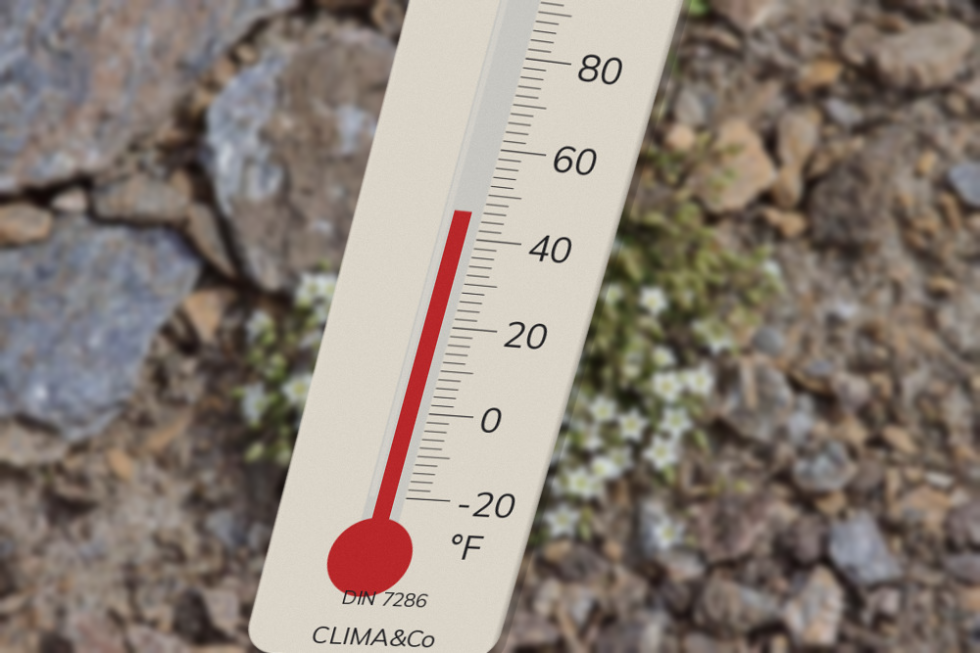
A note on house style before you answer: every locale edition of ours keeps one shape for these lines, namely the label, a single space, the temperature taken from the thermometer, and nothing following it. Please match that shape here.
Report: 46 °F
